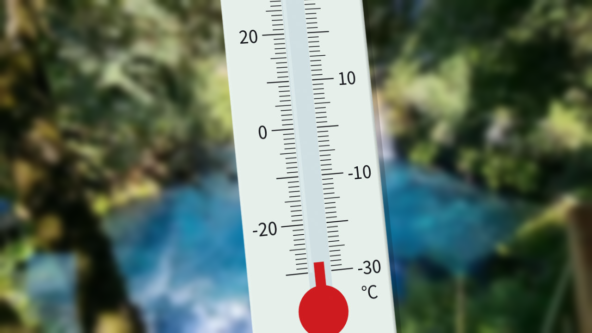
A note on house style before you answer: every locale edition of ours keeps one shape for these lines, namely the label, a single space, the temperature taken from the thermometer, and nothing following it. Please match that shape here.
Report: -28 °C
